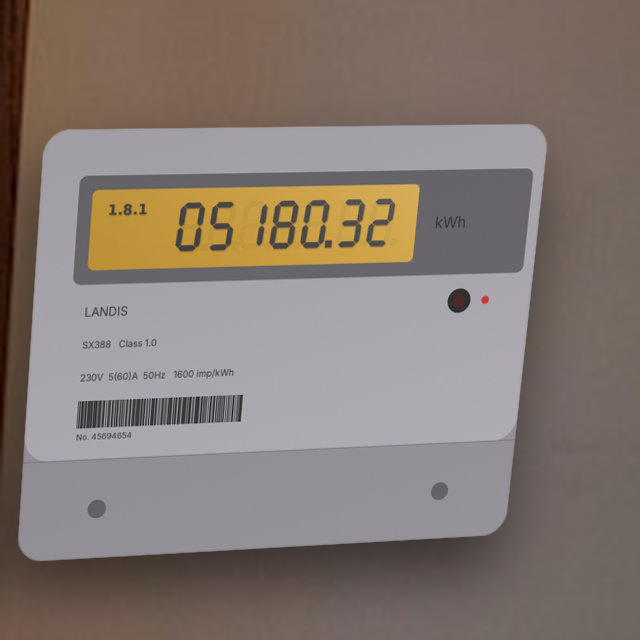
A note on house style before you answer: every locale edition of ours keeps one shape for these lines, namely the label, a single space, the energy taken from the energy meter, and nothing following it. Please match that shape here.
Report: 5180.32 kWh
